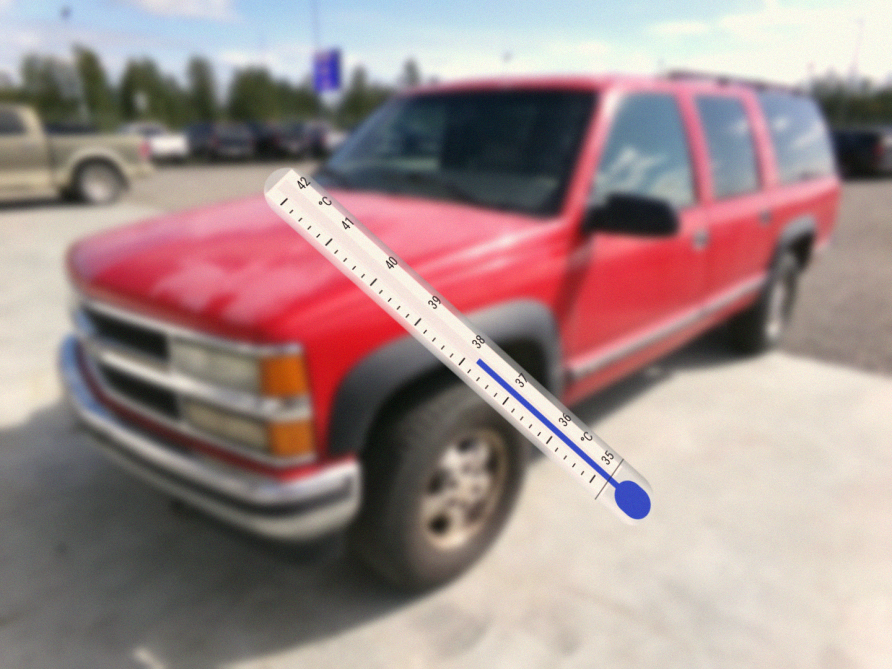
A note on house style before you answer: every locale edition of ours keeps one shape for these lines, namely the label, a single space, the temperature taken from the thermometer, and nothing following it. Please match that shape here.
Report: 37.8 °C
